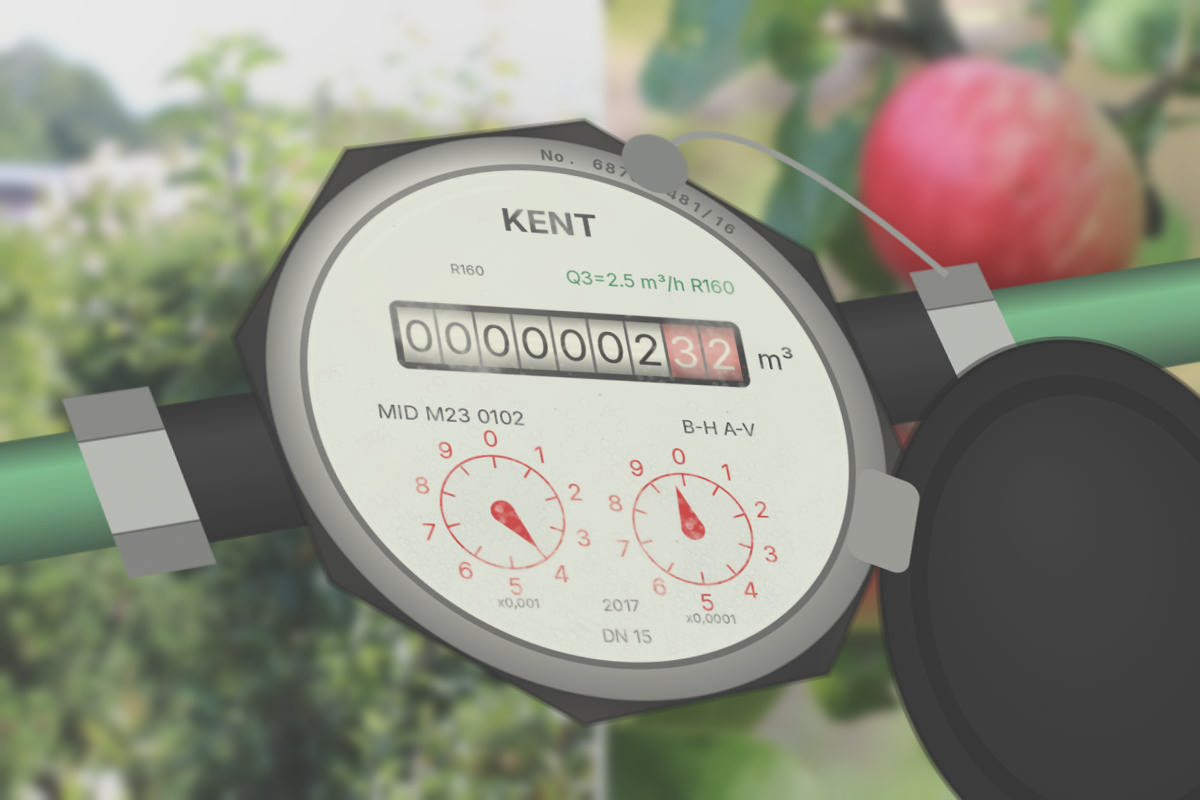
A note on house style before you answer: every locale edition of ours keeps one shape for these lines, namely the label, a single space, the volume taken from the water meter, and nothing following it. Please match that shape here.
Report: 2.3239 m³
